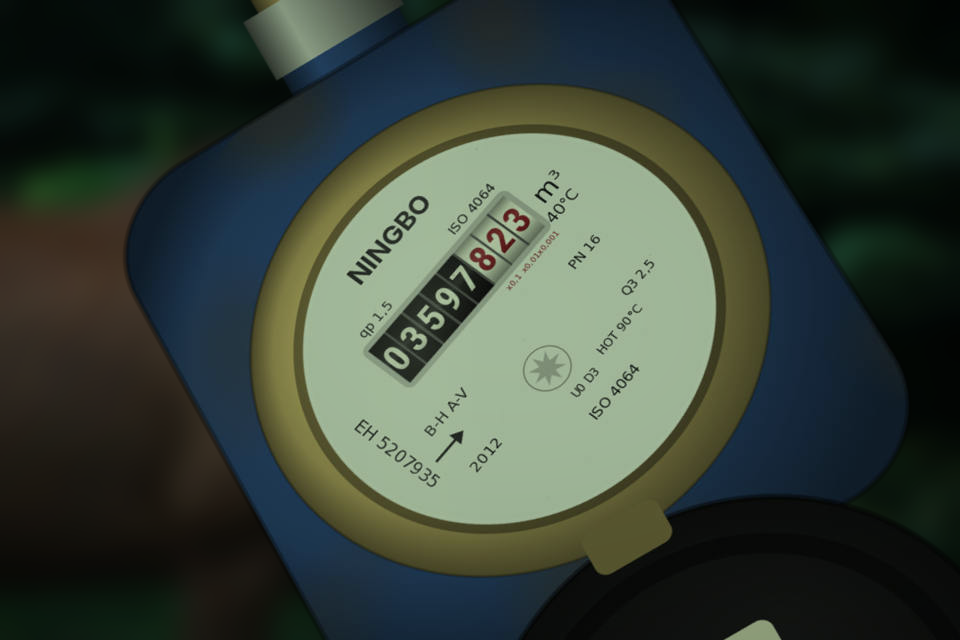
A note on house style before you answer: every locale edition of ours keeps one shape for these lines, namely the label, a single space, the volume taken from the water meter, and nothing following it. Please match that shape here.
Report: 3597.823 m³
